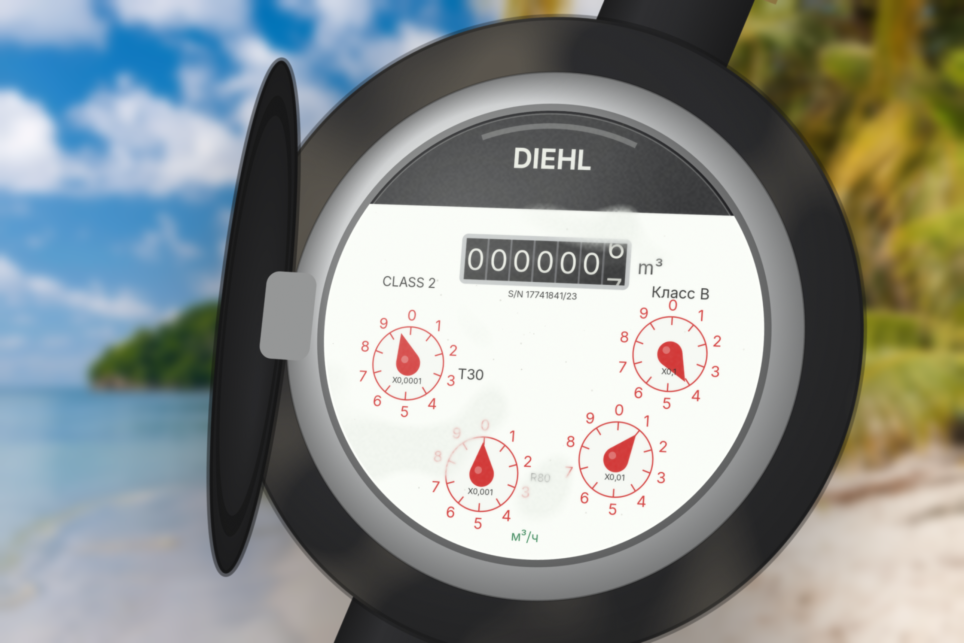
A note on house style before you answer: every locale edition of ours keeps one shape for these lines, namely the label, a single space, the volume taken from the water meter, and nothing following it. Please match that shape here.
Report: 6.4099 m³
